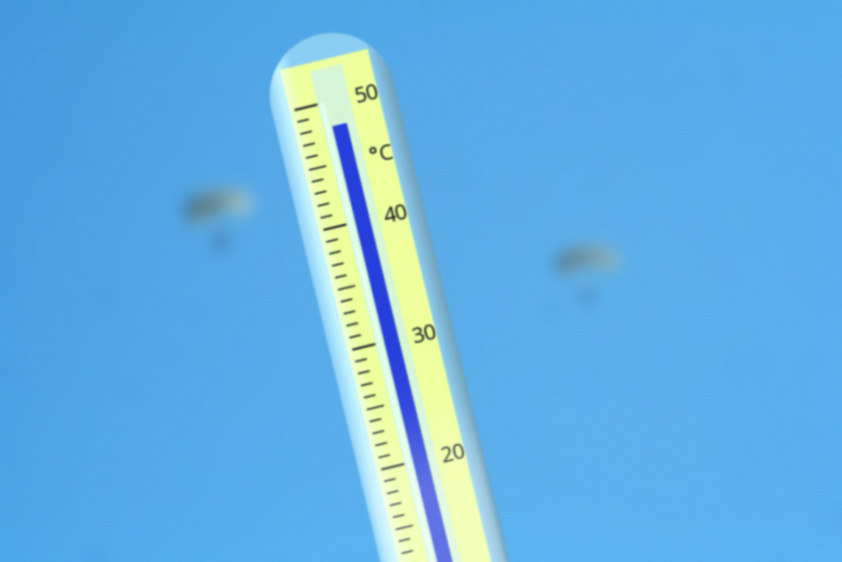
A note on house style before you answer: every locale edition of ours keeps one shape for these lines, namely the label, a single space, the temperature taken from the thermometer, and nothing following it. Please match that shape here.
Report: 48 °C
